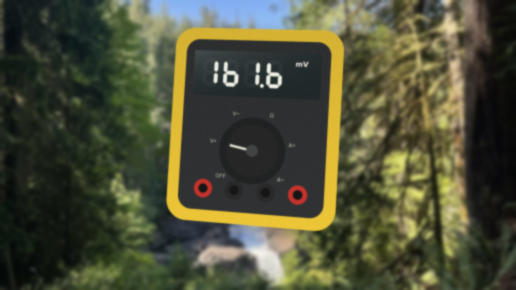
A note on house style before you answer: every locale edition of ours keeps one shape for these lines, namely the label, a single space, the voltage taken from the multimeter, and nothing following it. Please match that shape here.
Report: 161.6 mV
